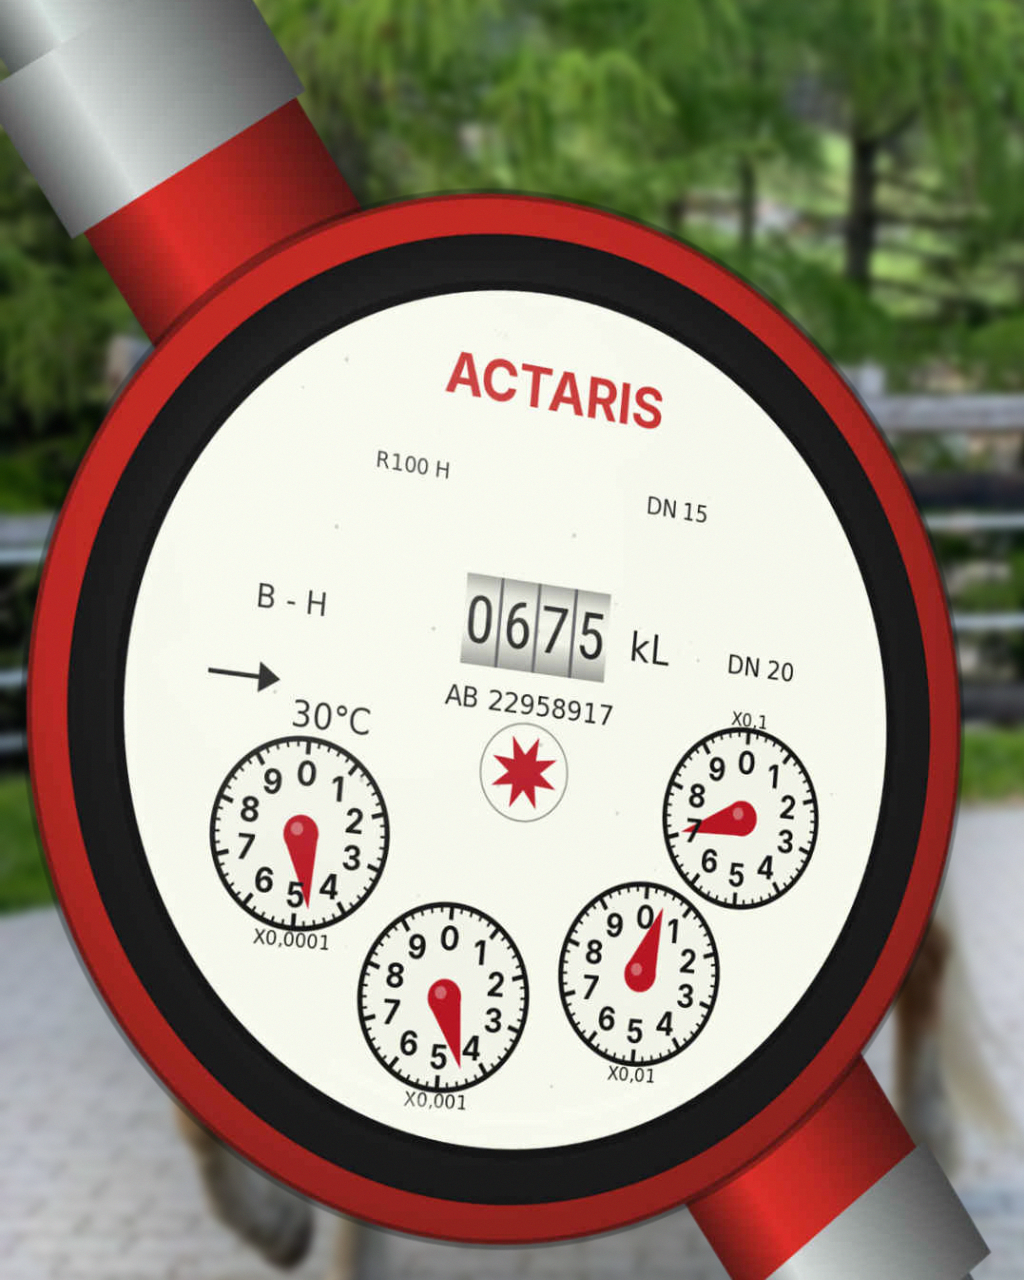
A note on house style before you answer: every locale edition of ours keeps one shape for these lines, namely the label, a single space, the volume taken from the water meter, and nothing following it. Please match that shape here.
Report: 675.7044 kL
